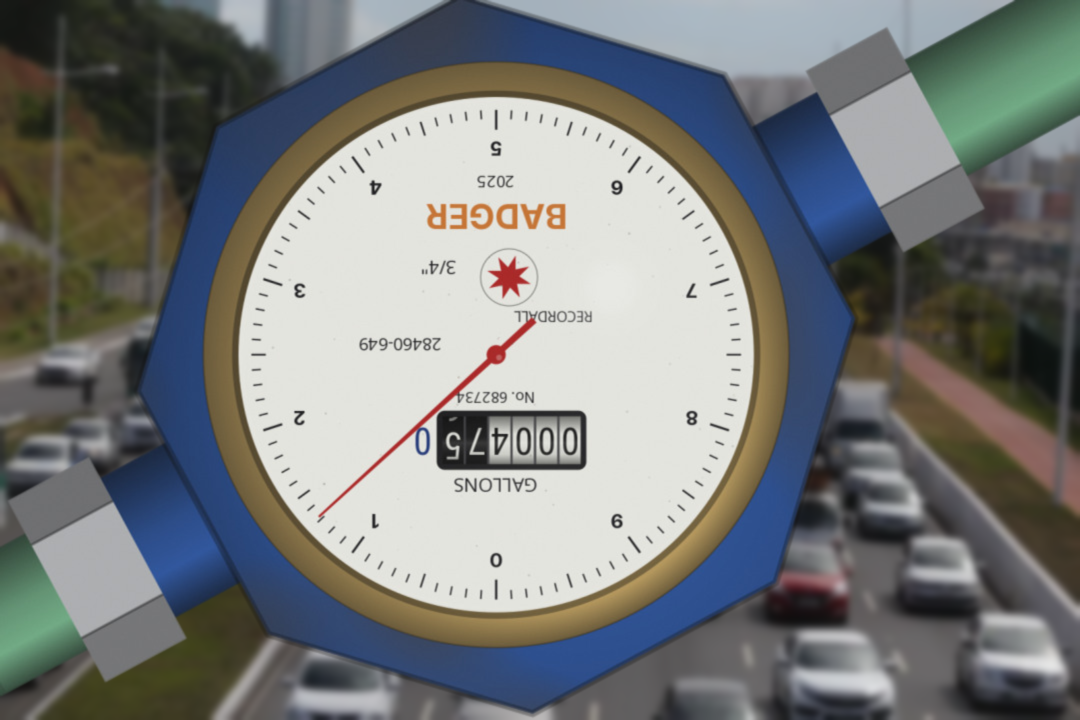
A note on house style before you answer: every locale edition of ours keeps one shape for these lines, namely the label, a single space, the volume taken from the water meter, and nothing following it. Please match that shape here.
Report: 4751.3 gal
